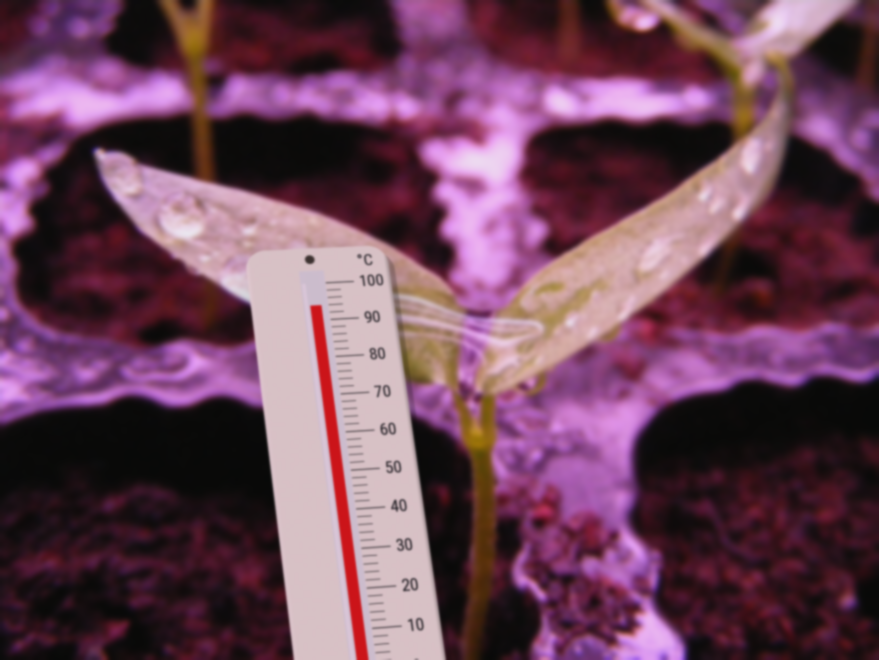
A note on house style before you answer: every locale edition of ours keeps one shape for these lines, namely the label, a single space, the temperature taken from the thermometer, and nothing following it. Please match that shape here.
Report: 94 °C
